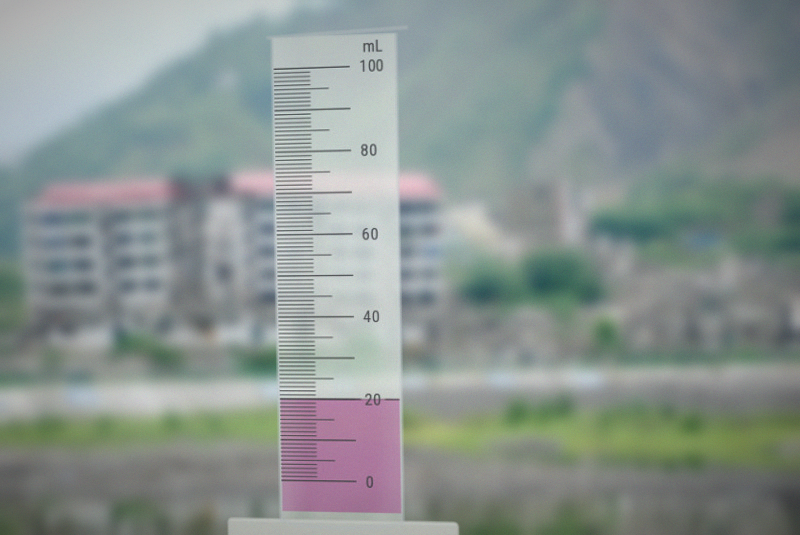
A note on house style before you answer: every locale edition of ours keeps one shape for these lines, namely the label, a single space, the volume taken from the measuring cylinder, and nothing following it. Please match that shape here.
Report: 20 mL
